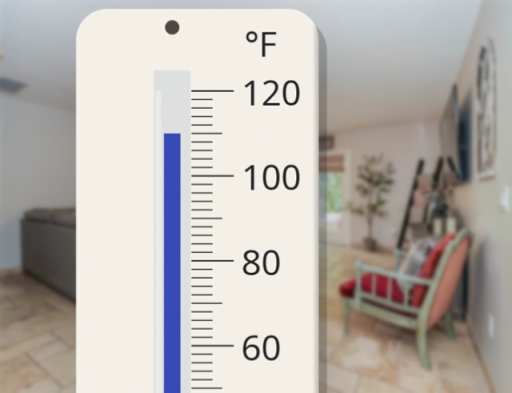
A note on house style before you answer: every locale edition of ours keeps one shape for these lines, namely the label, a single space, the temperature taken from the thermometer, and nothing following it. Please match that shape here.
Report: 110 °F
